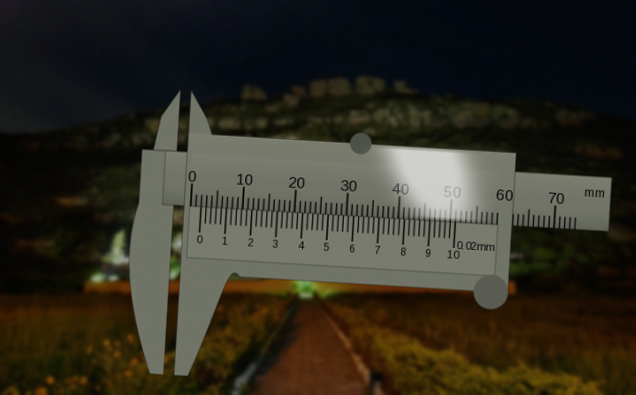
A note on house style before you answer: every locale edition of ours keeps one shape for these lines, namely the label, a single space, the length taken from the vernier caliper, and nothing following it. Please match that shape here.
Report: 2.0 mm
